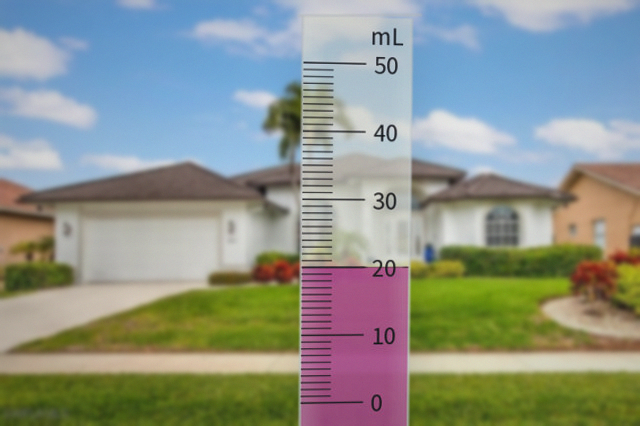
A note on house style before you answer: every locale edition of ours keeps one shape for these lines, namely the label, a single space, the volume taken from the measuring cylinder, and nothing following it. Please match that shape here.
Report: 20 mL
